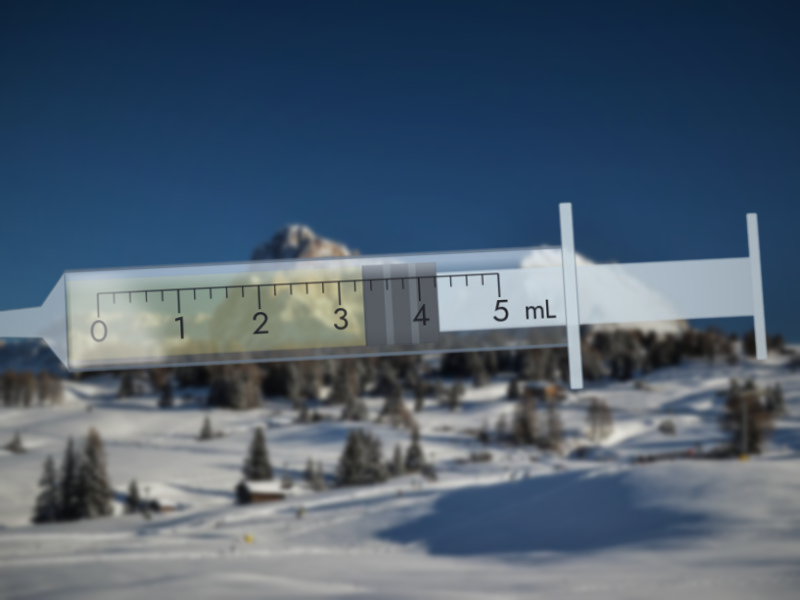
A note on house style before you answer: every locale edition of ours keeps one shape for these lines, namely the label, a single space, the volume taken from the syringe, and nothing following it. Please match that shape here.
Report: 3.3 mL
